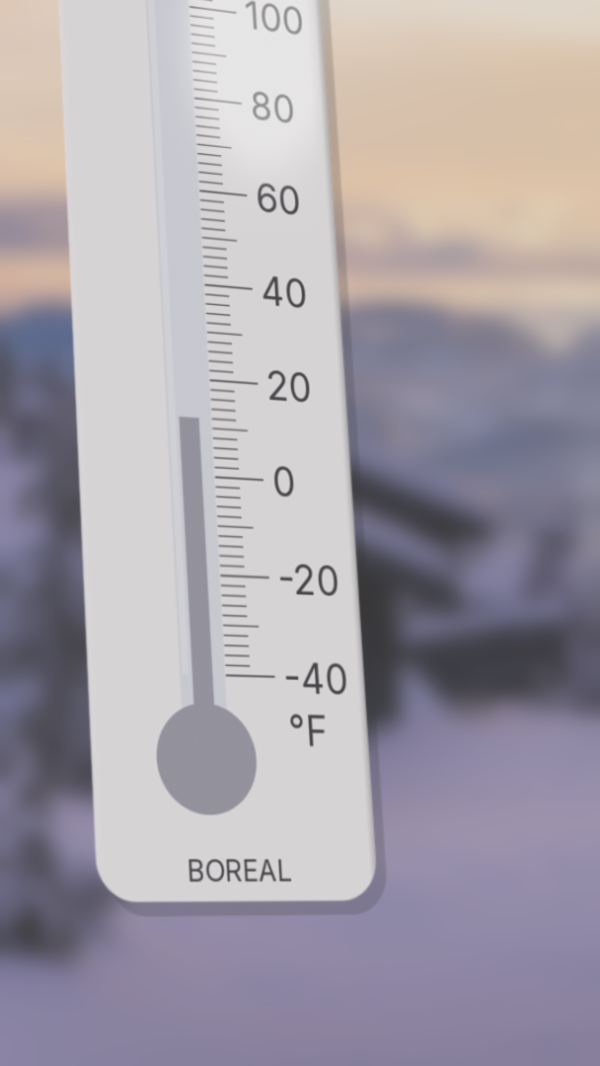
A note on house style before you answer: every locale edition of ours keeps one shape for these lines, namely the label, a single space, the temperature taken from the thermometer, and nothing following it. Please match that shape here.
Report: 12 °F
